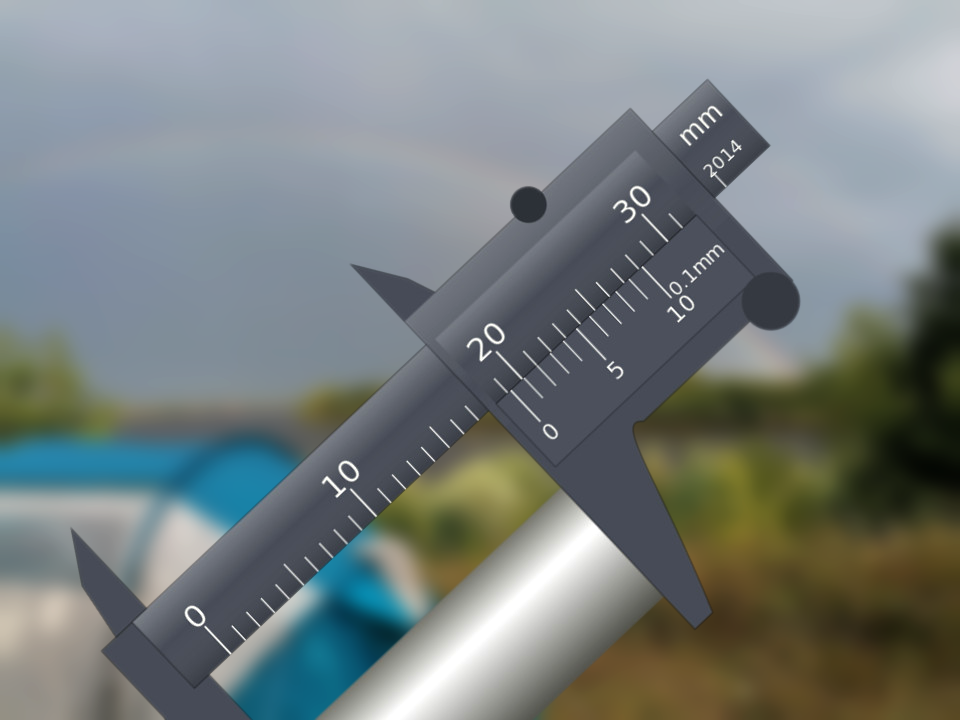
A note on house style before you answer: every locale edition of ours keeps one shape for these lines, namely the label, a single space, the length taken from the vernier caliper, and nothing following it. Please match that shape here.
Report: 19.2 mm
